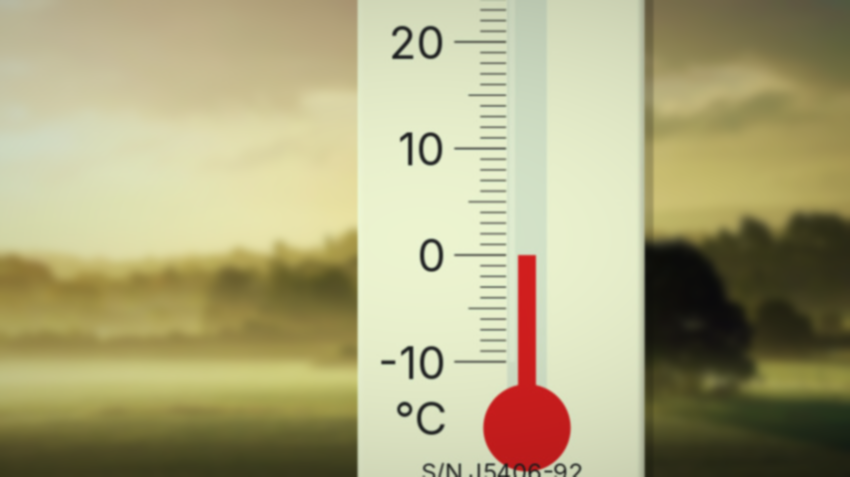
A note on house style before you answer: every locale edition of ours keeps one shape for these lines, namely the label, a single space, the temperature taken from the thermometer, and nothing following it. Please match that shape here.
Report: 0 °C
